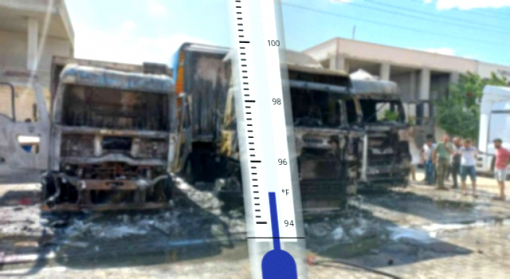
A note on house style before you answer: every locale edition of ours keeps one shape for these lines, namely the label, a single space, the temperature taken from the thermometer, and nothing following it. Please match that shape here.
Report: 95 °F
